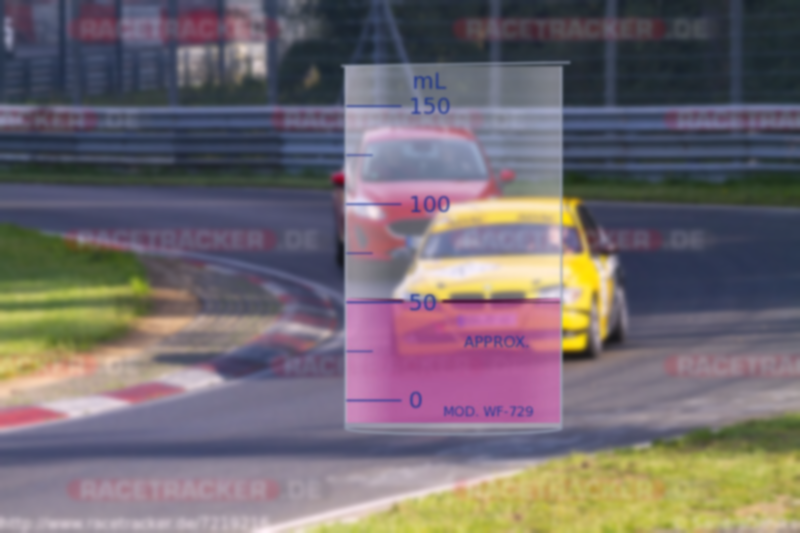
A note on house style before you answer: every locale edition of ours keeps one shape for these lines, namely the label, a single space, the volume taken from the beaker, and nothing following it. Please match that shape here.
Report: 50 mL
